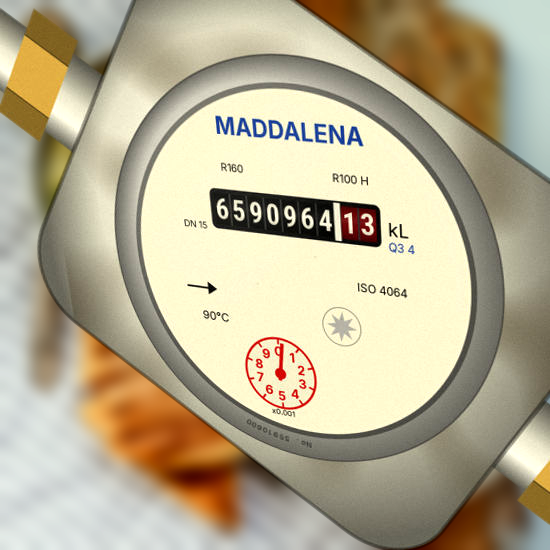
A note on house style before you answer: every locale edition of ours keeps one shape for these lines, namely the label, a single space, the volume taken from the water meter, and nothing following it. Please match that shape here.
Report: 6590964.130 kL
